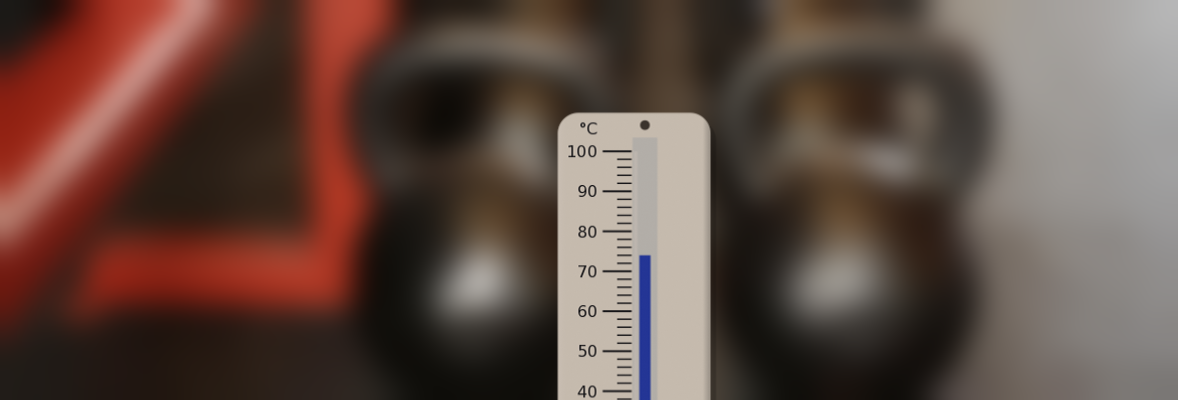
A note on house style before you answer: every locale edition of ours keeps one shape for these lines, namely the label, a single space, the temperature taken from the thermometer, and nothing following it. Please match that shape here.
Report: 74 °C
